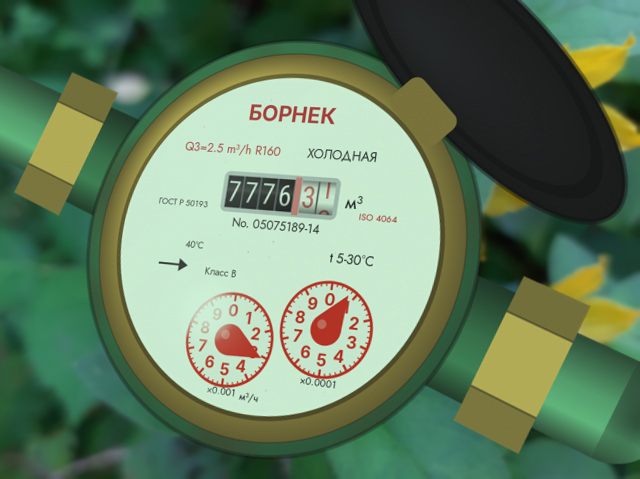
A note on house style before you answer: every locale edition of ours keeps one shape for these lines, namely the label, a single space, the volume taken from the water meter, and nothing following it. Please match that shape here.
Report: 7776.3130 m³
